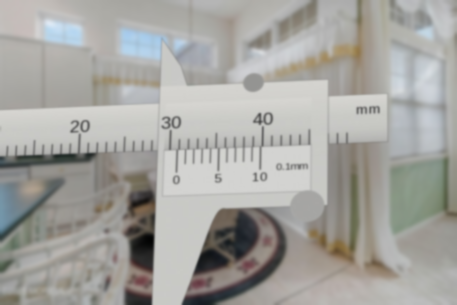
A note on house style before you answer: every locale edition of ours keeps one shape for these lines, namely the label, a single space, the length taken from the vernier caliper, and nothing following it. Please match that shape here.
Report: 30.8 mm
